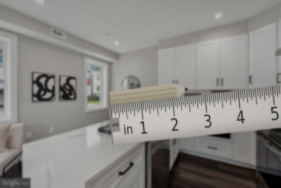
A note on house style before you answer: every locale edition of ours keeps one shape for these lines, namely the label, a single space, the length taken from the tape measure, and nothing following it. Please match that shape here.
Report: 2.5 in
